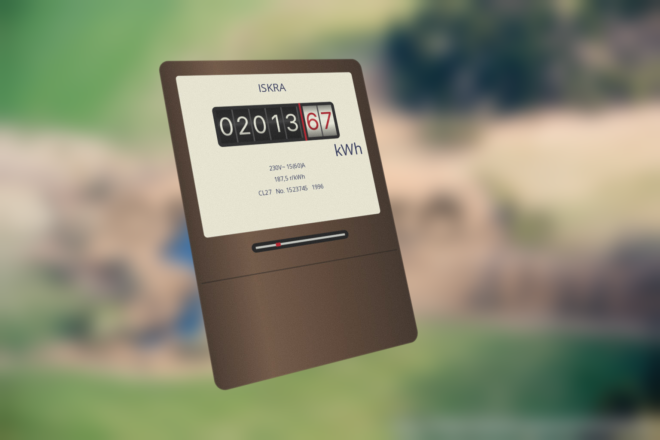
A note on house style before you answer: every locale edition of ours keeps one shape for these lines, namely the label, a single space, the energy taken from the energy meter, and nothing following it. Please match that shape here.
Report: 2013.67 kWh
